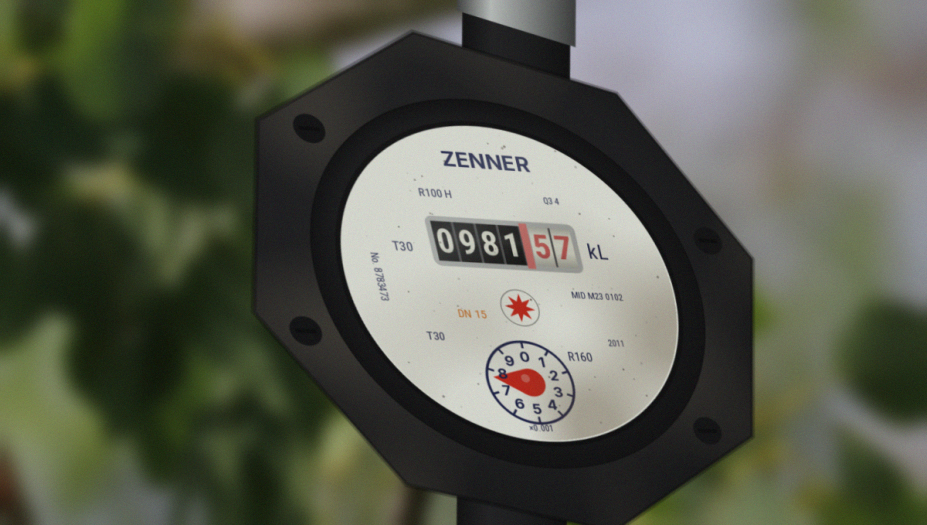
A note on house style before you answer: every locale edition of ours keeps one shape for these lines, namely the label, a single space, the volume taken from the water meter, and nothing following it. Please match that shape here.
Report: 981.577 kL
